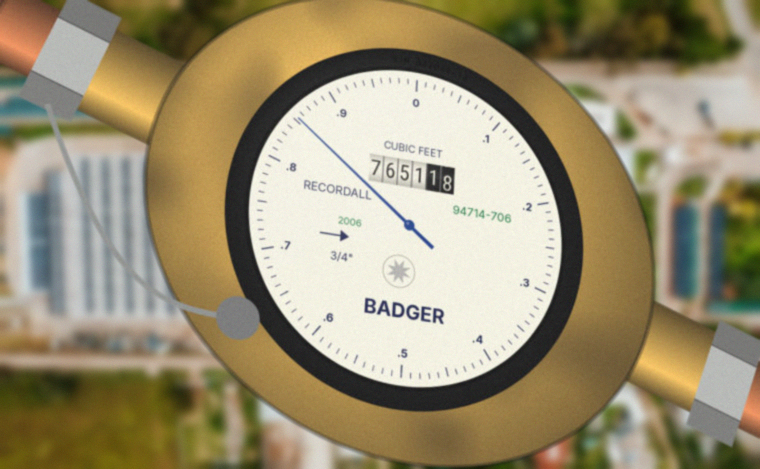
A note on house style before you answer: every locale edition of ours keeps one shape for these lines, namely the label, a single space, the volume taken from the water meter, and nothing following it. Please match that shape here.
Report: 765117.85 ft³
